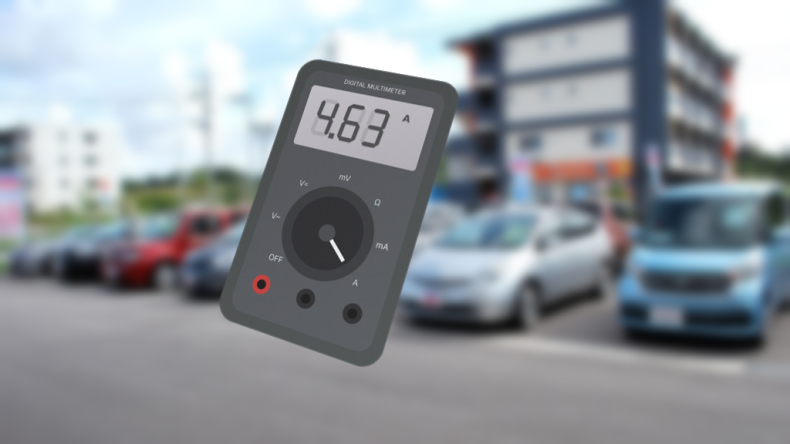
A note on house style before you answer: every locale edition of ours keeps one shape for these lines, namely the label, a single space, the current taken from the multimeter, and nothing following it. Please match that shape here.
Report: 4.63 A
